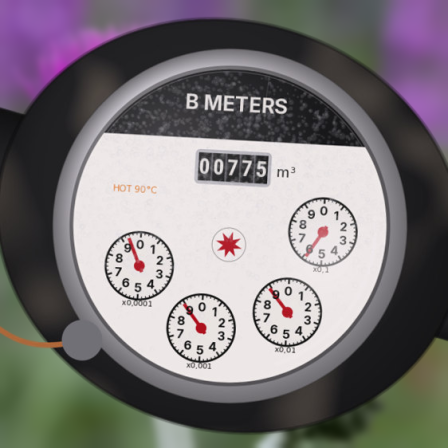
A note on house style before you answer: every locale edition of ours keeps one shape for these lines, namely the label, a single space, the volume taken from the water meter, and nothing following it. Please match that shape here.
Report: 775.5889 m³
